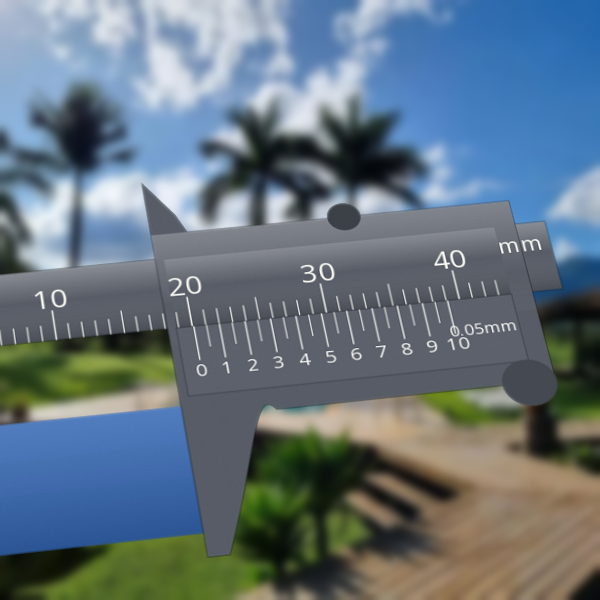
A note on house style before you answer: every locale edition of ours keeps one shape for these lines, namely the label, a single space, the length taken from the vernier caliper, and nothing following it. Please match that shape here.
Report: 20.1 mm
